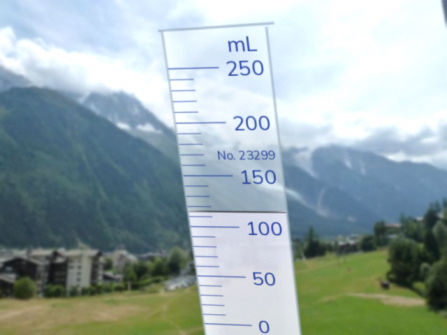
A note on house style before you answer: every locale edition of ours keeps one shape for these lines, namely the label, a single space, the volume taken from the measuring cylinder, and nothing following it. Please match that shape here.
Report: 115 mL
